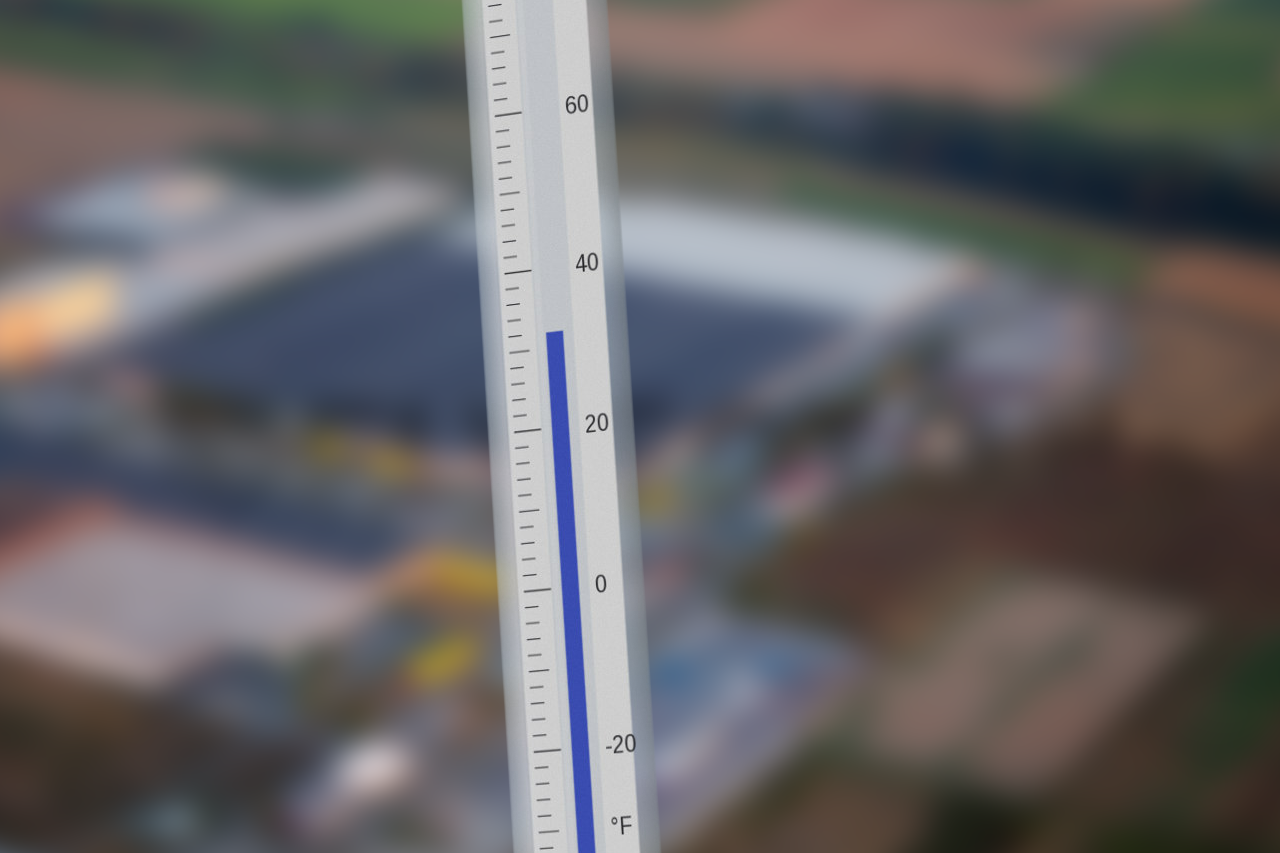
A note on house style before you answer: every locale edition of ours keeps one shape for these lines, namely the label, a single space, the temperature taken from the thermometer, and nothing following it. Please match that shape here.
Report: 32 °F
